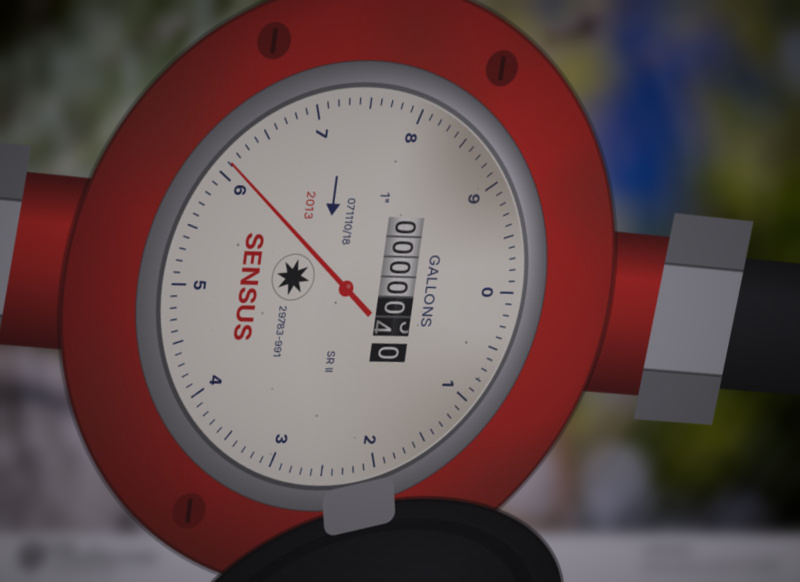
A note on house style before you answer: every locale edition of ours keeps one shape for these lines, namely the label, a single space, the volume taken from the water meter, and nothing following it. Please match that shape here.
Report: 36.1 gal
